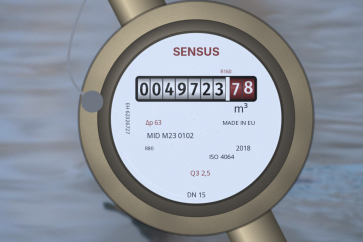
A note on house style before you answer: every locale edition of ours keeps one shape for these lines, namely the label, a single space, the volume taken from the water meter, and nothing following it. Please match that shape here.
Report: 49723.78 m³
